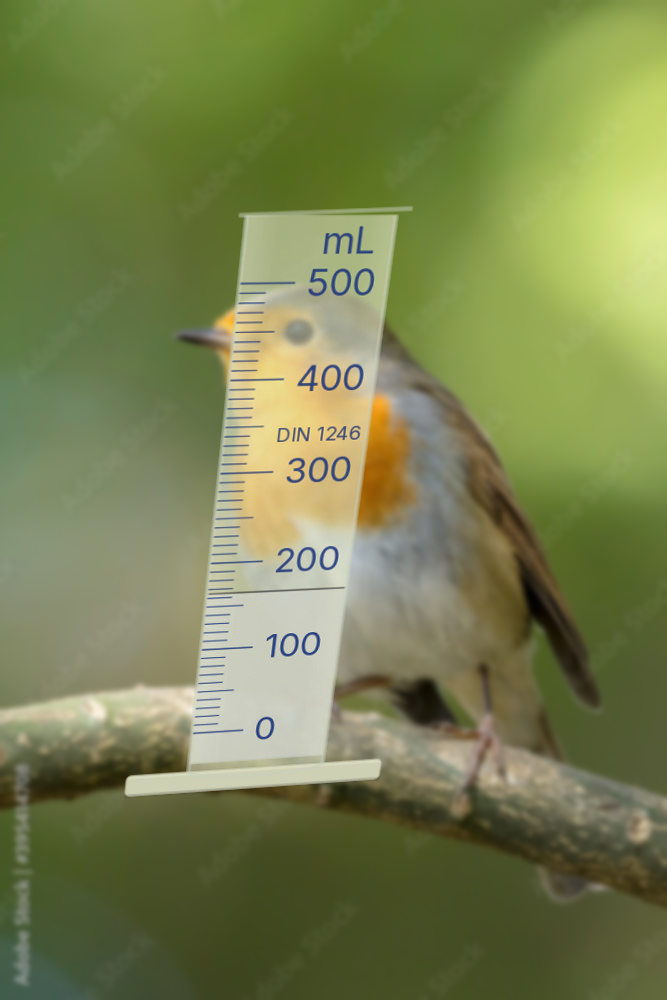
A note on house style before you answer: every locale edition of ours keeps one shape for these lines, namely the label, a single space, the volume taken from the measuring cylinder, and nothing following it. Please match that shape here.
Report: 165 mL
